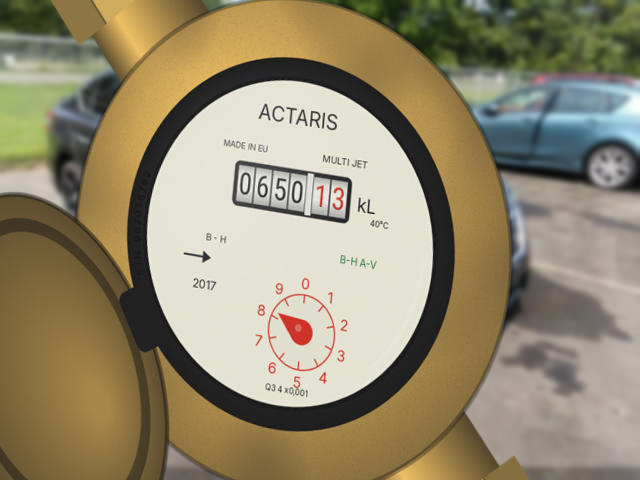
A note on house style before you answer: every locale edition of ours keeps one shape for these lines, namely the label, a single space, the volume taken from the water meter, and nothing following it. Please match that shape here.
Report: 650.138 kL
